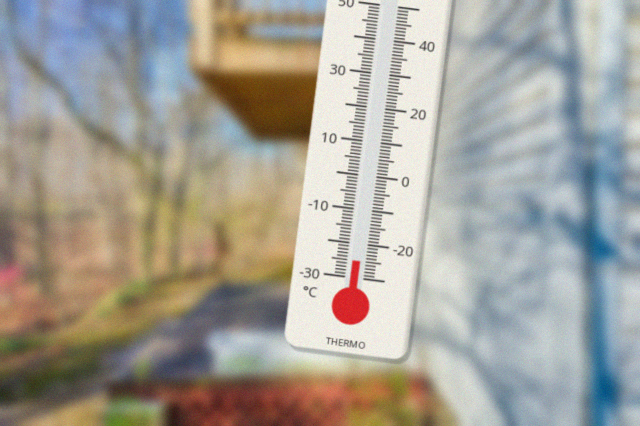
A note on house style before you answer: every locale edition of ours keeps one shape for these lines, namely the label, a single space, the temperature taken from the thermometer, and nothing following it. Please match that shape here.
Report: -25 °C
